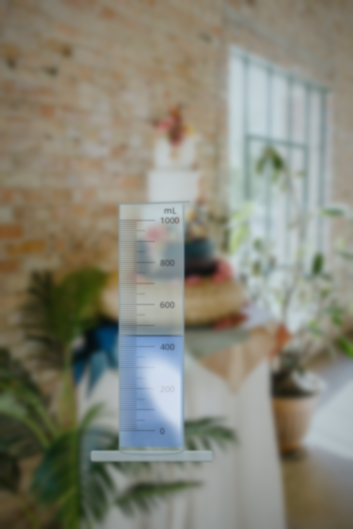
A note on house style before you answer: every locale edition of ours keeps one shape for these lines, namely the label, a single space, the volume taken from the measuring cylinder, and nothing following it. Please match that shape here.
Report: 450 mL
